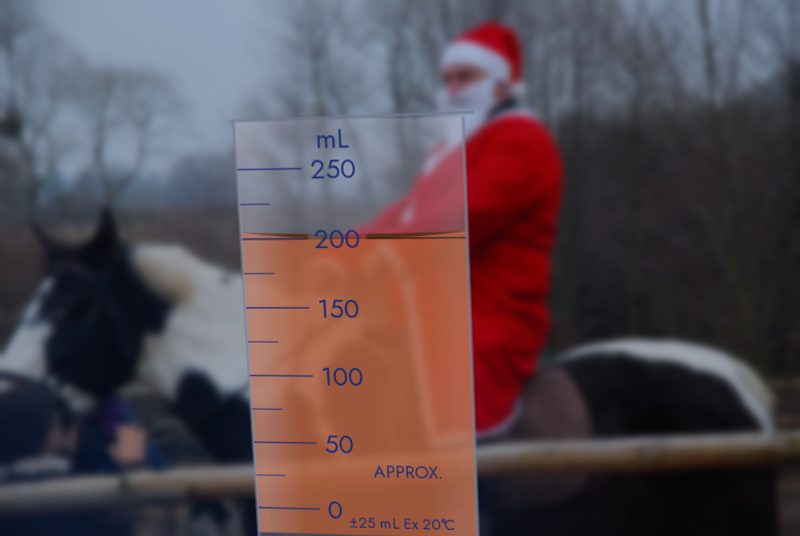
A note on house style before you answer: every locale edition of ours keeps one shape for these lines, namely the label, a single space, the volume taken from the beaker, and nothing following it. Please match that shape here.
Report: 200 mL
